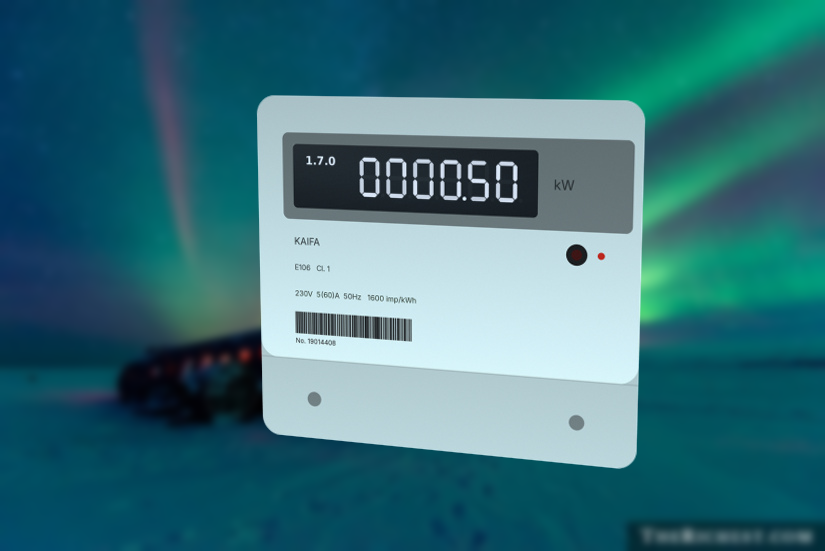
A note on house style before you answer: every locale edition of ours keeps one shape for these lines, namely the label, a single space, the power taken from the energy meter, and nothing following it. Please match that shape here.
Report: 0.50 kW
